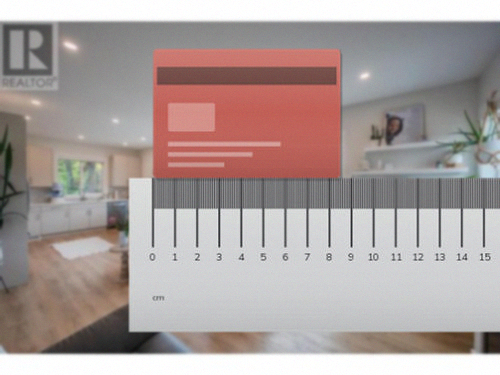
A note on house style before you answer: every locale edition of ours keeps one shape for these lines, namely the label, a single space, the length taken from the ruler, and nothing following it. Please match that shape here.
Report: 8.5 cm
